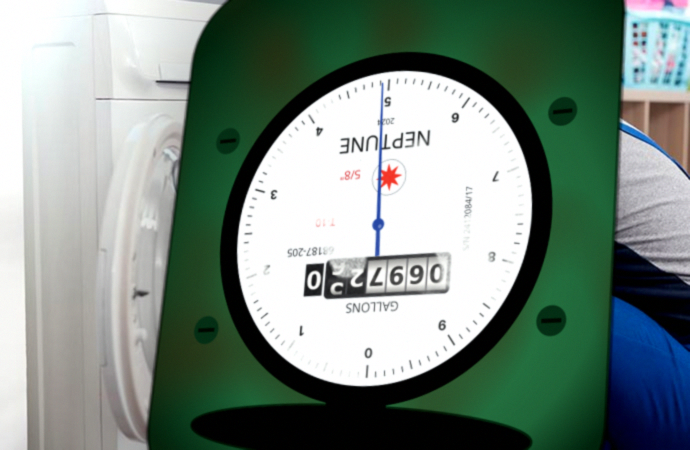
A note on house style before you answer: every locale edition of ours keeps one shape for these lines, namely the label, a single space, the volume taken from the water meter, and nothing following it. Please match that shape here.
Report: 697254.9 gal
